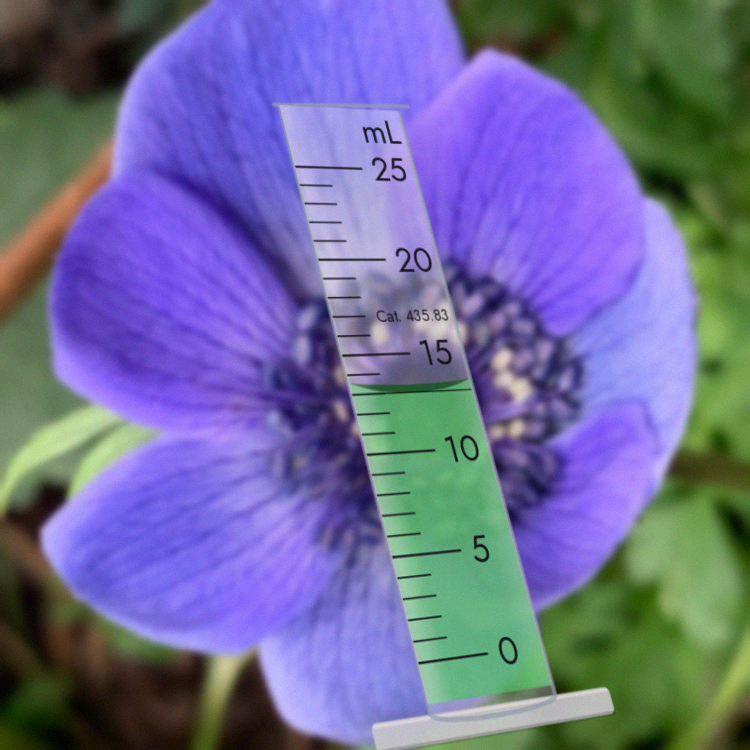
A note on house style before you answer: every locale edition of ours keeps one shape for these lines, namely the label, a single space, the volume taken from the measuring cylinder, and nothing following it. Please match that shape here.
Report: 13 mL
